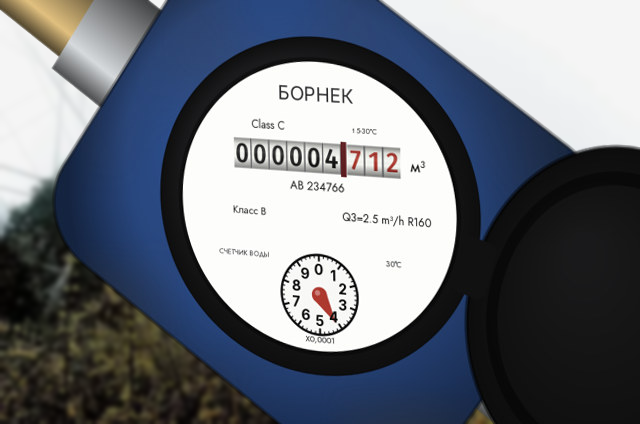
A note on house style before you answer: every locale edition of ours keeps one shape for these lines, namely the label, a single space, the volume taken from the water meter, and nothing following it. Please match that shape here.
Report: 4.7124 m³
